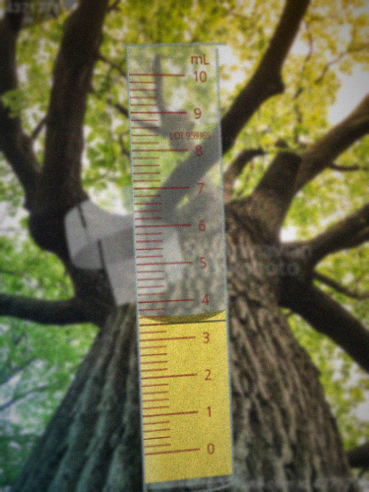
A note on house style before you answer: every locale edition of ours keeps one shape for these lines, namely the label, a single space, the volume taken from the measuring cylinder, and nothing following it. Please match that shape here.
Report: 3.4 mL
